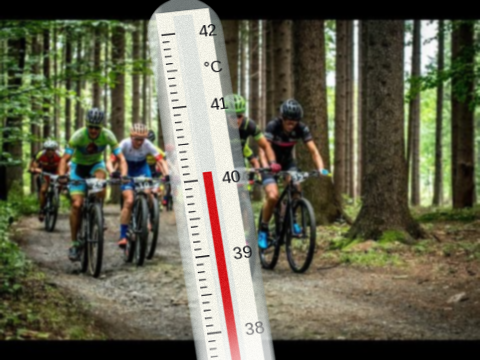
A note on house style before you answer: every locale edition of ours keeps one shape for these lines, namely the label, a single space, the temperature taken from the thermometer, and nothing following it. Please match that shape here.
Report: 40.1 °C
